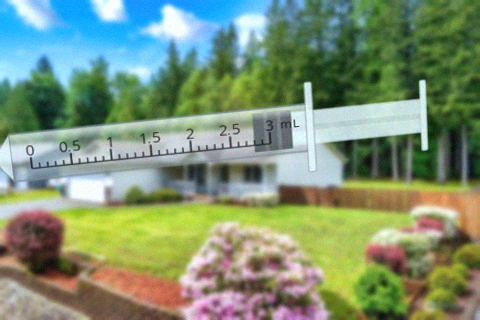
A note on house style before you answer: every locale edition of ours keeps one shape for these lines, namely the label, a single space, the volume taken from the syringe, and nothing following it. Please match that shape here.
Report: 2.8 mL
